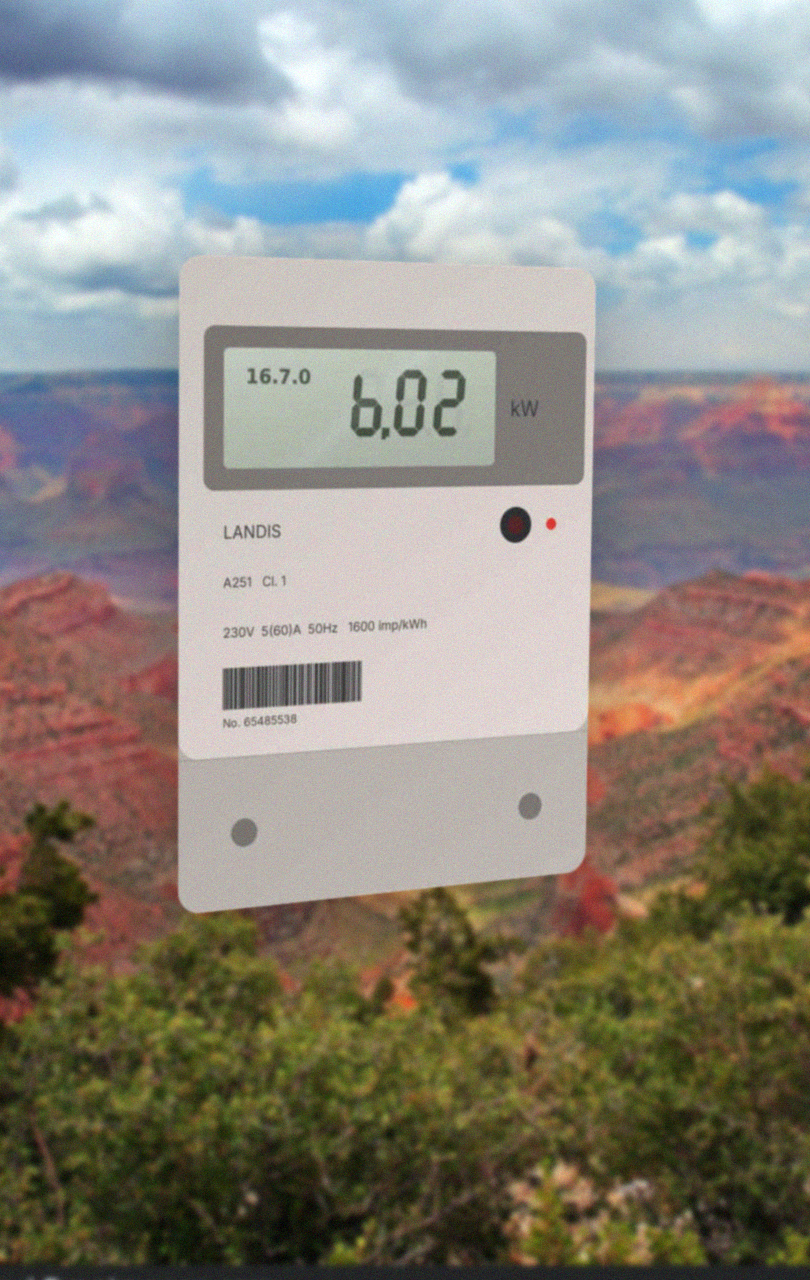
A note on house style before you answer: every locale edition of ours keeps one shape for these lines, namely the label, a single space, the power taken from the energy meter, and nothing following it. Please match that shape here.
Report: 6.02 kW
